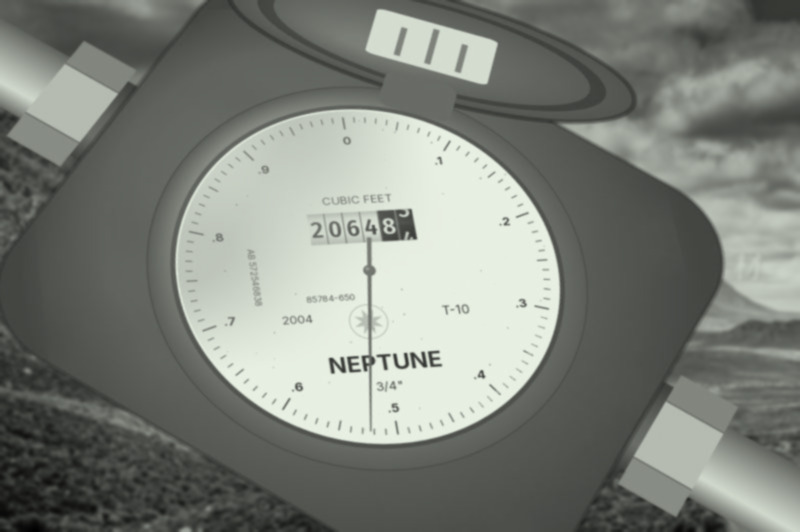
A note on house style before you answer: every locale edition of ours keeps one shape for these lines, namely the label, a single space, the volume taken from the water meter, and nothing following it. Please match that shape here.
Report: 206483.52 ft³
